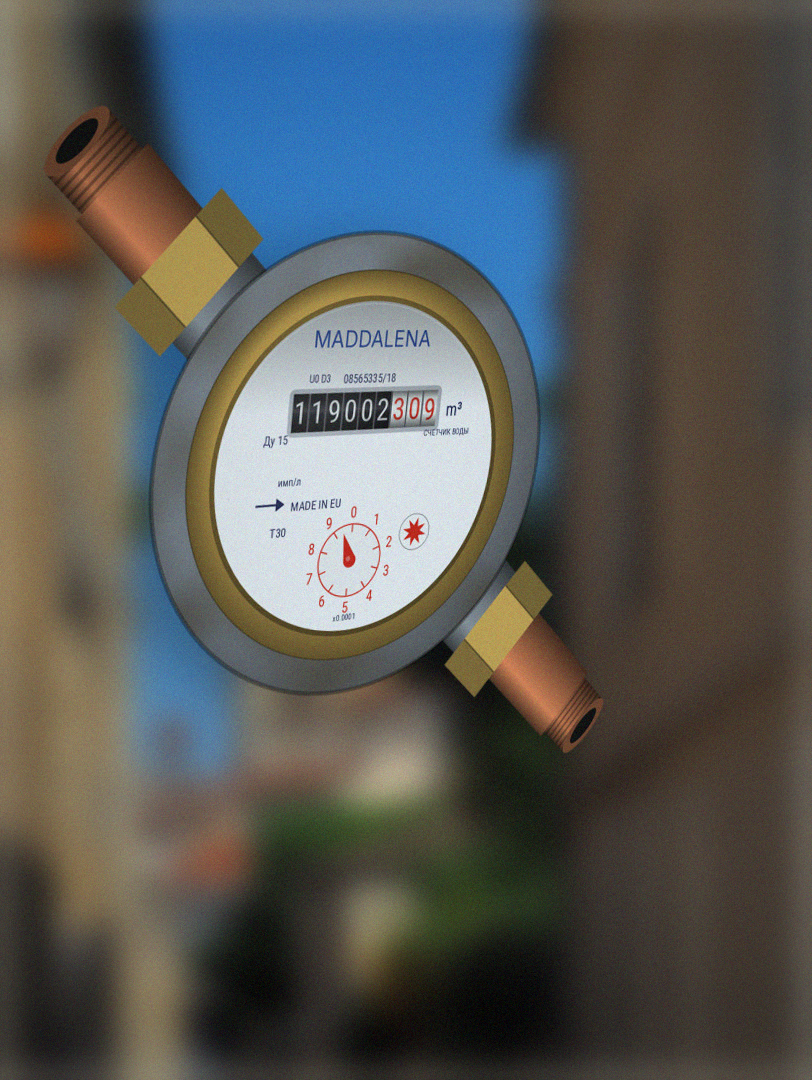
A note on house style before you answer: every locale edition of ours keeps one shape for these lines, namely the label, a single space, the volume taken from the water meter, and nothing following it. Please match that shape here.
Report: 119002.3089 m³
